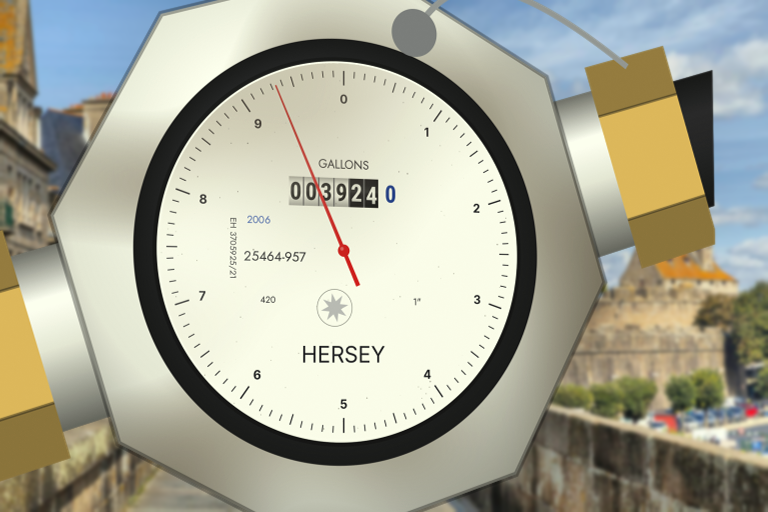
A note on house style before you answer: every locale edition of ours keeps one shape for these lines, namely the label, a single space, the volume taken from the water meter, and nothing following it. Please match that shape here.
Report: 39239.3 gal
